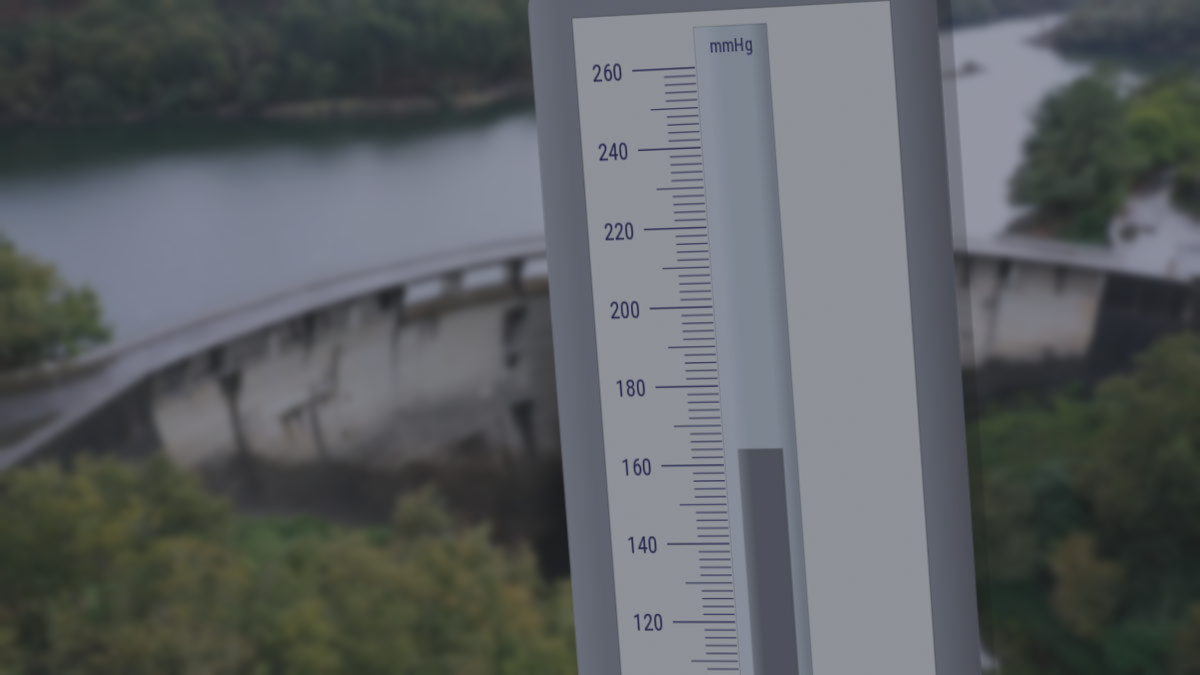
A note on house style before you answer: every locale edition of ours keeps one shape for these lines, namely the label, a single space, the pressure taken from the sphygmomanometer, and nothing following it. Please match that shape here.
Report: 164 mmHg
